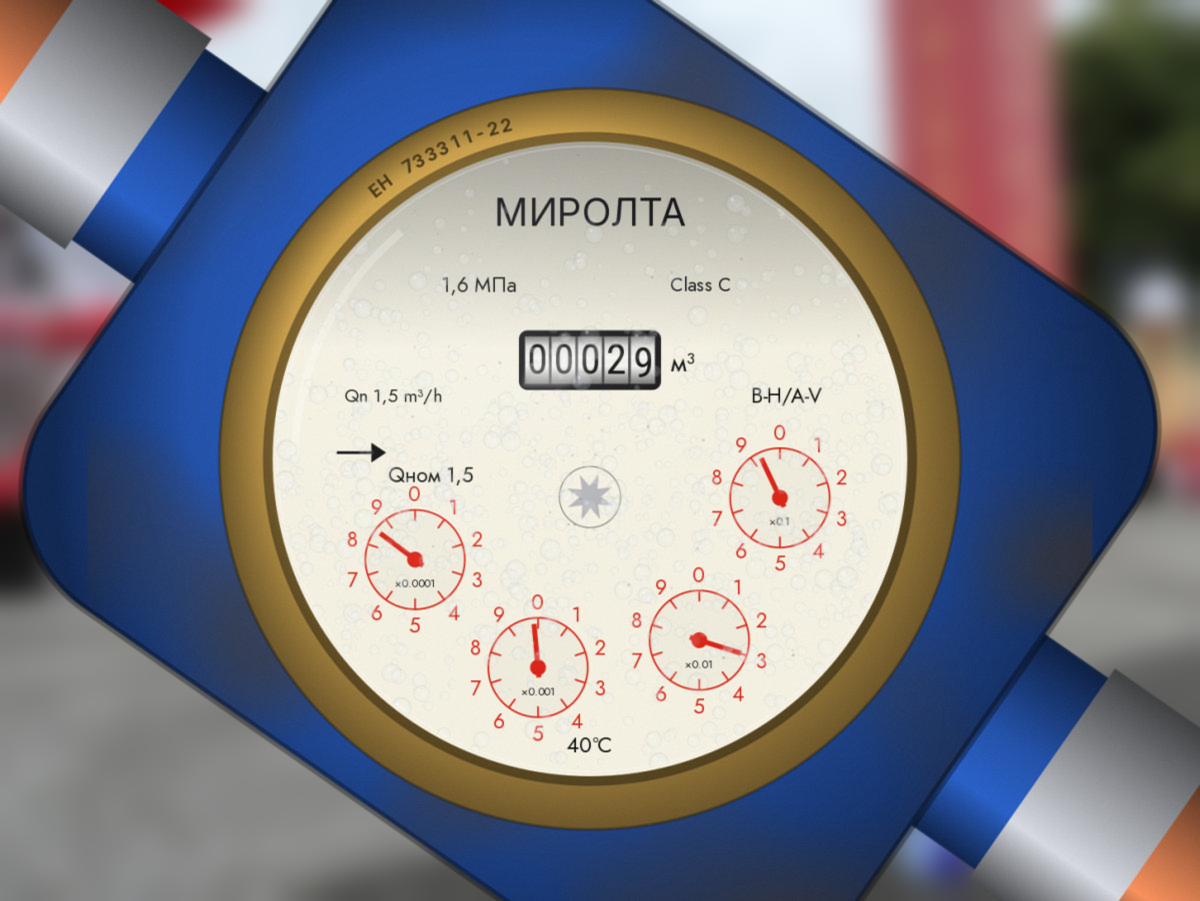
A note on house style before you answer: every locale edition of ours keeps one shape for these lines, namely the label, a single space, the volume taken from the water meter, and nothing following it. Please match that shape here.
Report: 28.9298 m³
